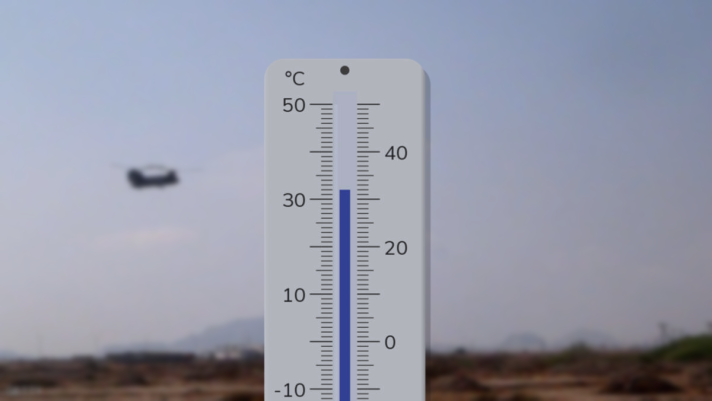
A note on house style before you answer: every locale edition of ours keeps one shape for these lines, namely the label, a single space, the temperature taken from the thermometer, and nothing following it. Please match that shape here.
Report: 32 °C
